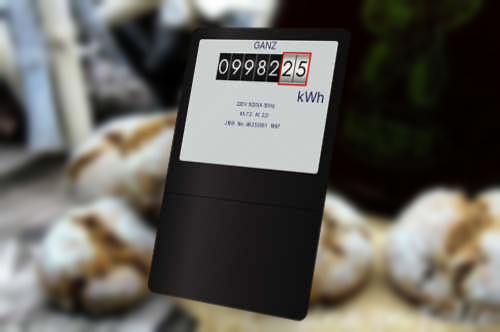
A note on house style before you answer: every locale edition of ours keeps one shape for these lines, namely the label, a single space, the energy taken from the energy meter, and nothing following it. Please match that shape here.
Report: 9982.25 kWh
